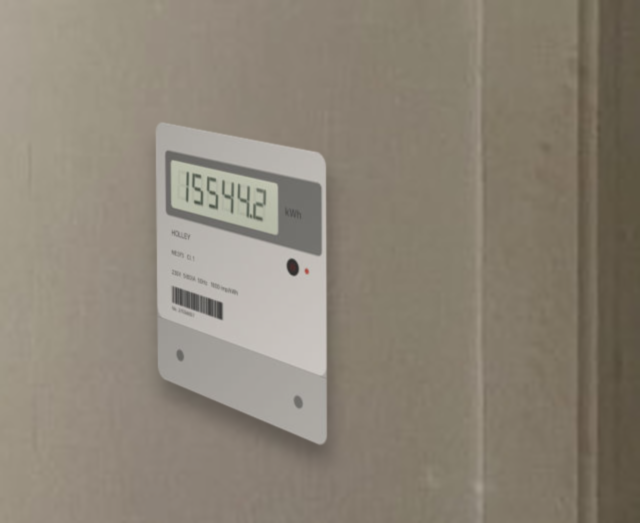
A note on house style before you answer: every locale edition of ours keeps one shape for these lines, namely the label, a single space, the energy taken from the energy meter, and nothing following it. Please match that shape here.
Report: 15544.2 kWh
